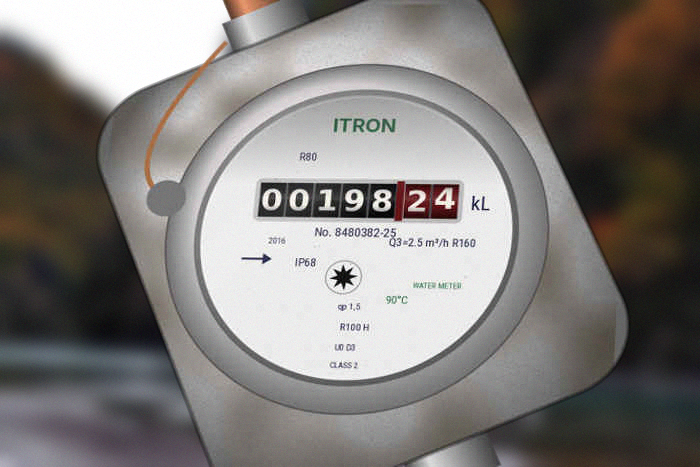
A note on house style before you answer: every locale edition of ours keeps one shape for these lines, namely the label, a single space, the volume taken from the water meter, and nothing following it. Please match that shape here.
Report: 198.24 kL
